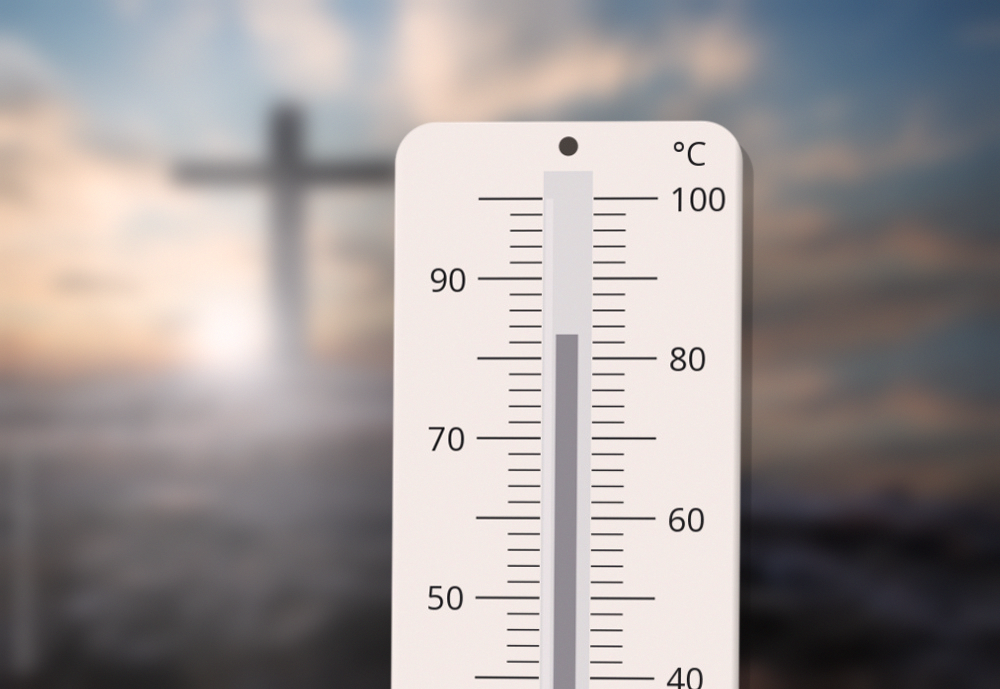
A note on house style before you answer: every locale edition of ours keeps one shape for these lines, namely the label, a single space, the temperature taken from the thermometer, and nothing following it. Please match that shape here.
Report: 83 °C
